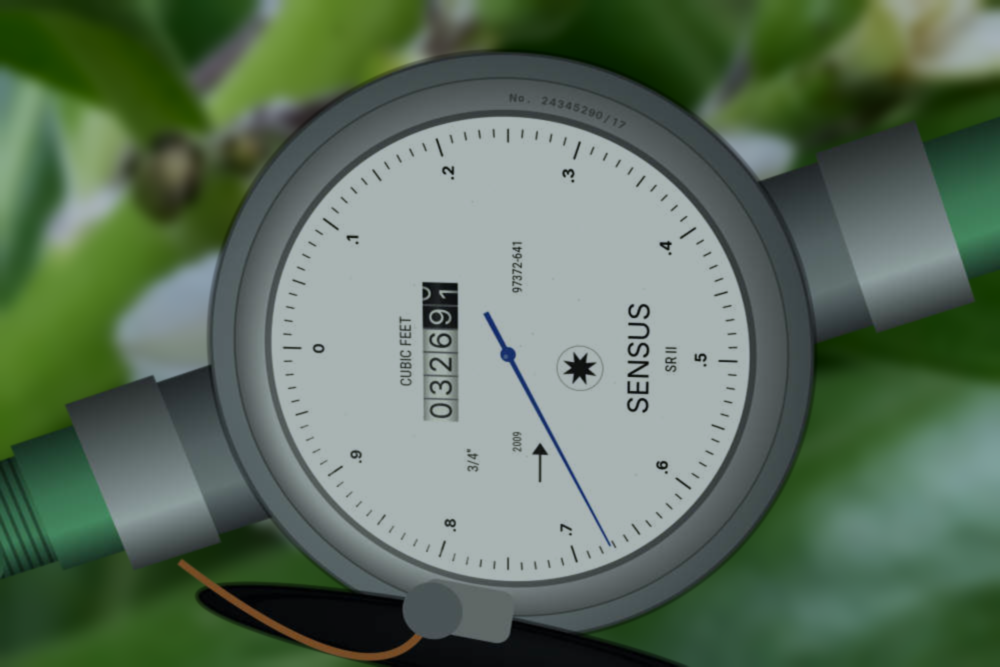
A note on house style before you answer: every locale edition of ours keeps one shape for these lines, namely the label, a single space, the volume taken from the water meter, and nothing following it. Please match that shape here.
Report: 32690.67 ft³
